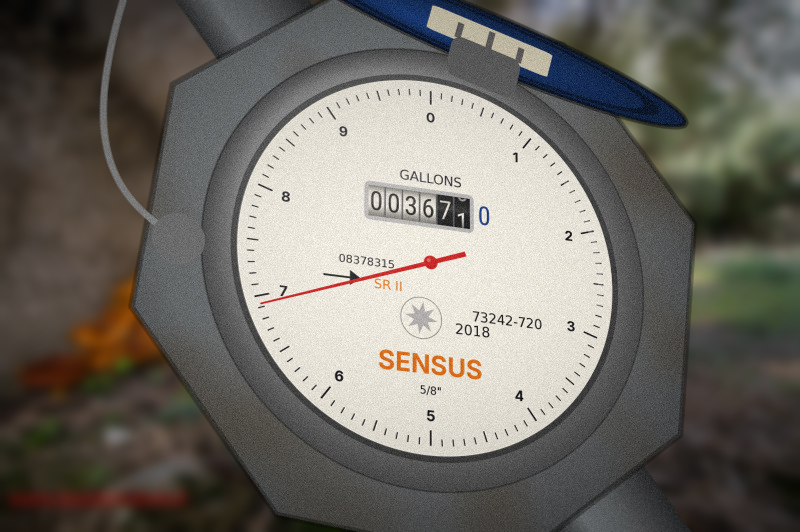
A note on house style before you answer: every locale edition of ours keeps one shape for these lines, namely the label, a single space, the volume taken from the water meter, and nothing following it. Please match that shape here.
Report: 36706.9 gal
